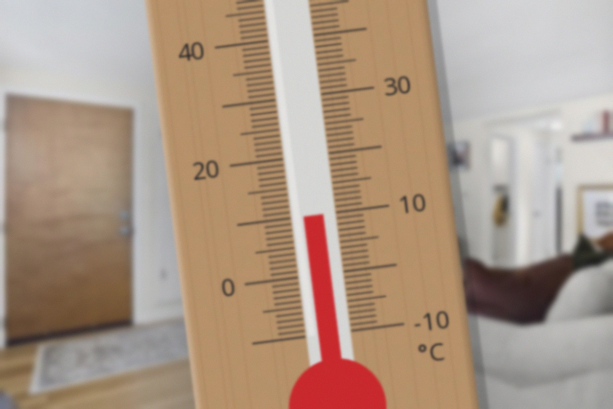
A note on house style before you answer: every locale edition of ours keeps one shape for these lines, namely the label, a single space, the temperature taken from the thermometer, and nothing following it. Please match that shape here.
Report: 10 °C
